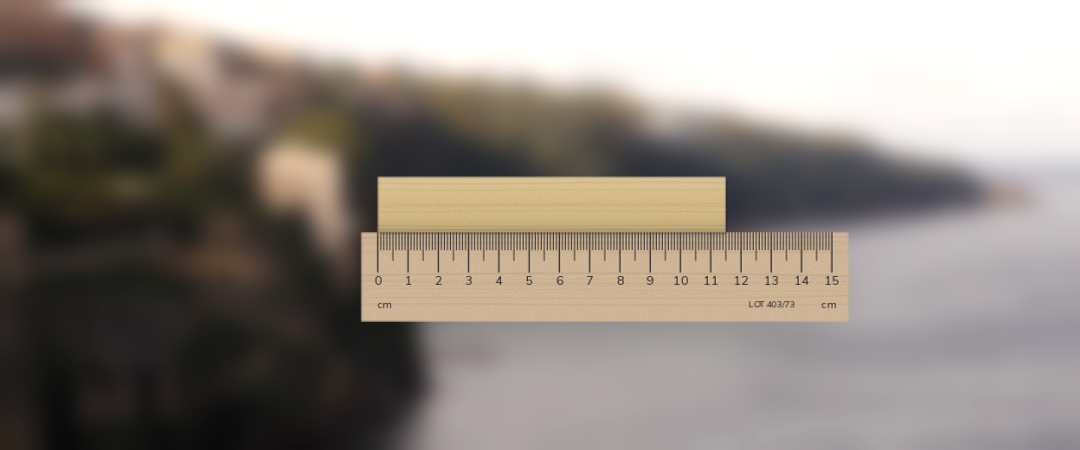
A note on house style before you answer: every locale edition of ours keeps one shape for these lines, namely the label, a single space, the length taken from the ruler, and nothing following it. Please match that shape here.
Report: 11.5 cm
